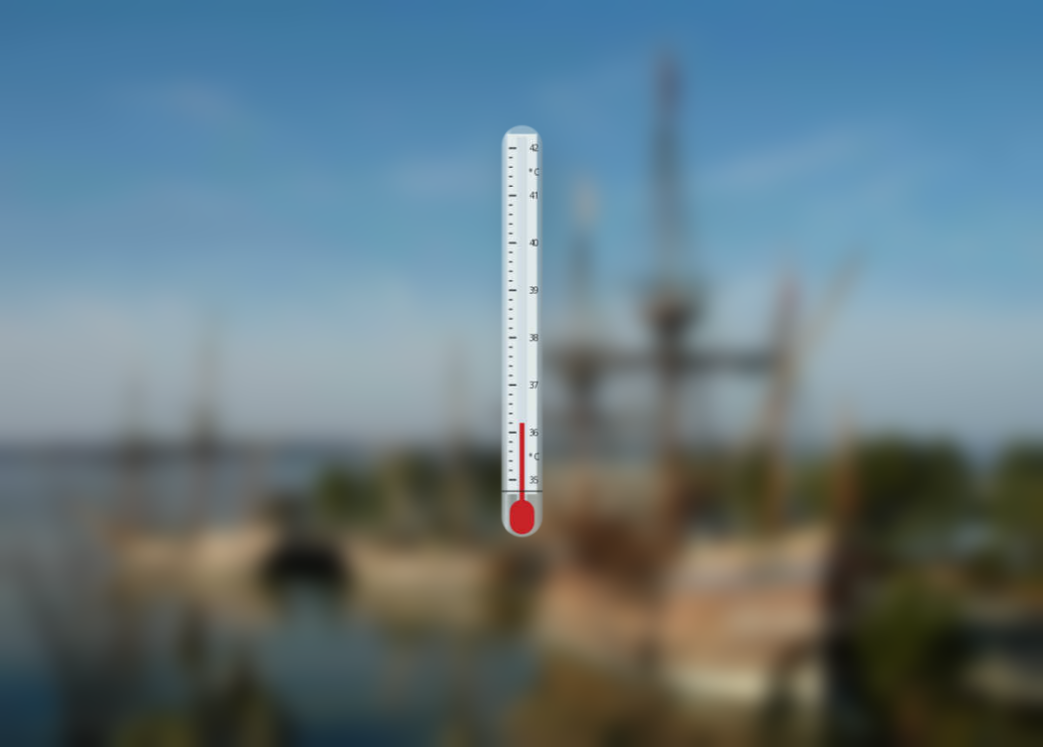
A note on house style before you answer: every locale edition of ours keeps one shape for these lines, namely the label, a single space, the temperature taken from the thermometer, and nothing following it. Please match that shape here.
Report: 36.2 °C
